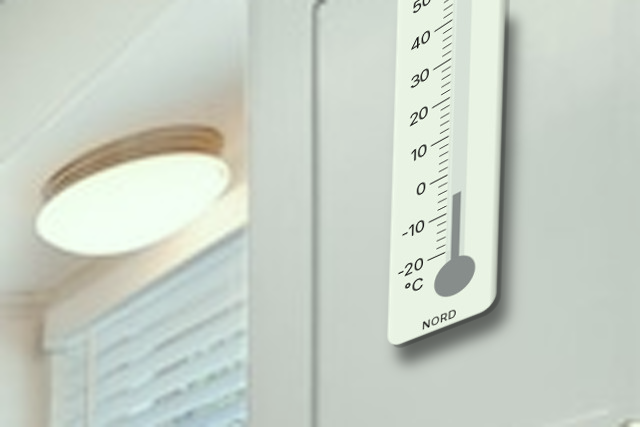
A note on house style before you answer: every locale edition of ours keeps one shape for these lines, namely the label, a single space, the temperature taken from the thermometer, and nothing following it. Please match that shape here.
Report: -6 °C
